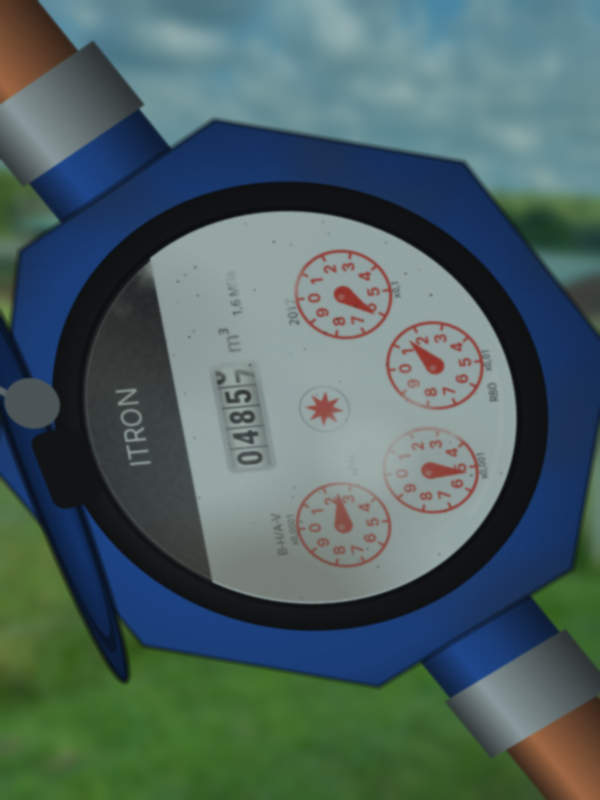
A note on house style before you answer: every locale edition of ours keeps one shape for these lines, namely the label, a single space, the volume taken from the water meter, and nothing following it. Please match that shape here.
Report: 4856.6152 m³
